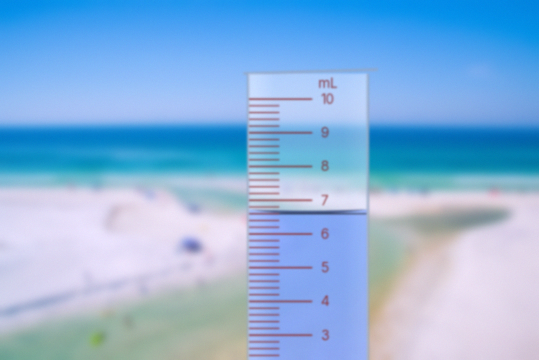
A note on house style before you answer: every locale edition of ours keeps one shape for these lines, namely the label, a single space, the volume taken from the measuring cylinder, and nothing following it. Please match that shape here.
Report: 6.6 mL
